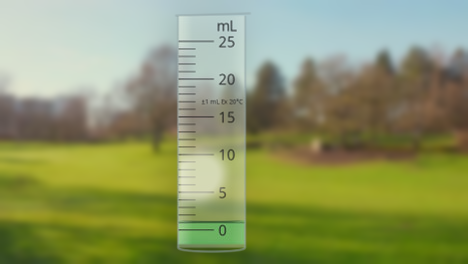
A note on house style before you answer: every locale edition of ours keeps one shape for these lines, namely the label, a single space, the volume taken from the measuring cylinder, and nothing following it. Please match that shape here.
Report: 1 mL
